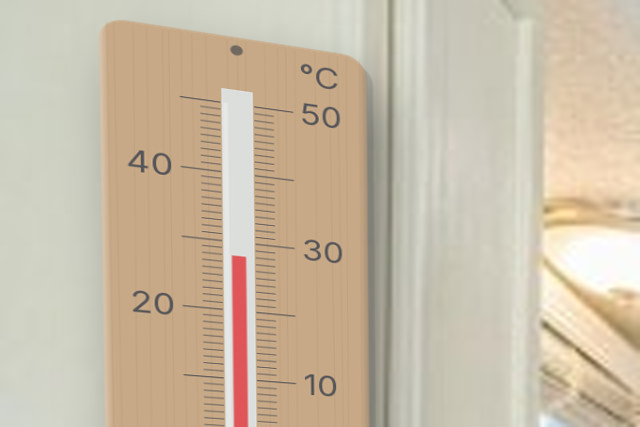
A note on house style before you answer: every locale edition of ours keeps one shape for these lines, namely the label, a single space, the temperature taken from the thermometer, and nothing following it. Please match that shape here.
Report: 28 °C
